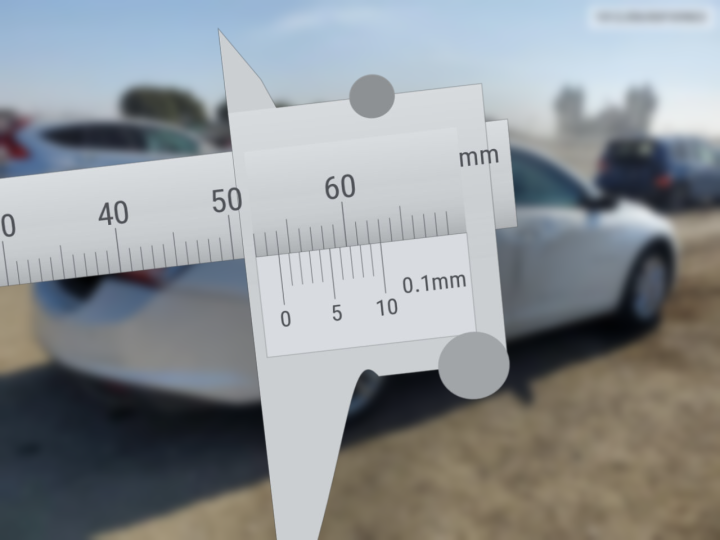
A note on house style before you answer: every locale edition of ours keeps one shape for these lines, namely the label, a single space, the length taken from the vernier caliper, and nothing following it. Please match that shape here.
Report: 54.0 mm
